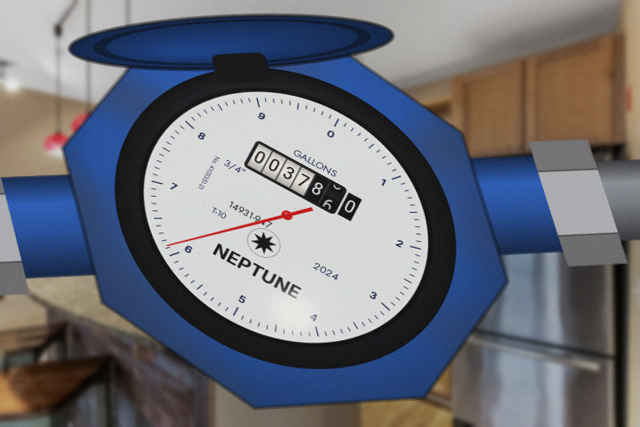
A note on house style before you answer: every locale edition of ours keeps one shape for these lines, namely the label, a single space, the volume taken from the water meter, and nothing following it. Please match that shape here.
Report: 37856.1 gal
